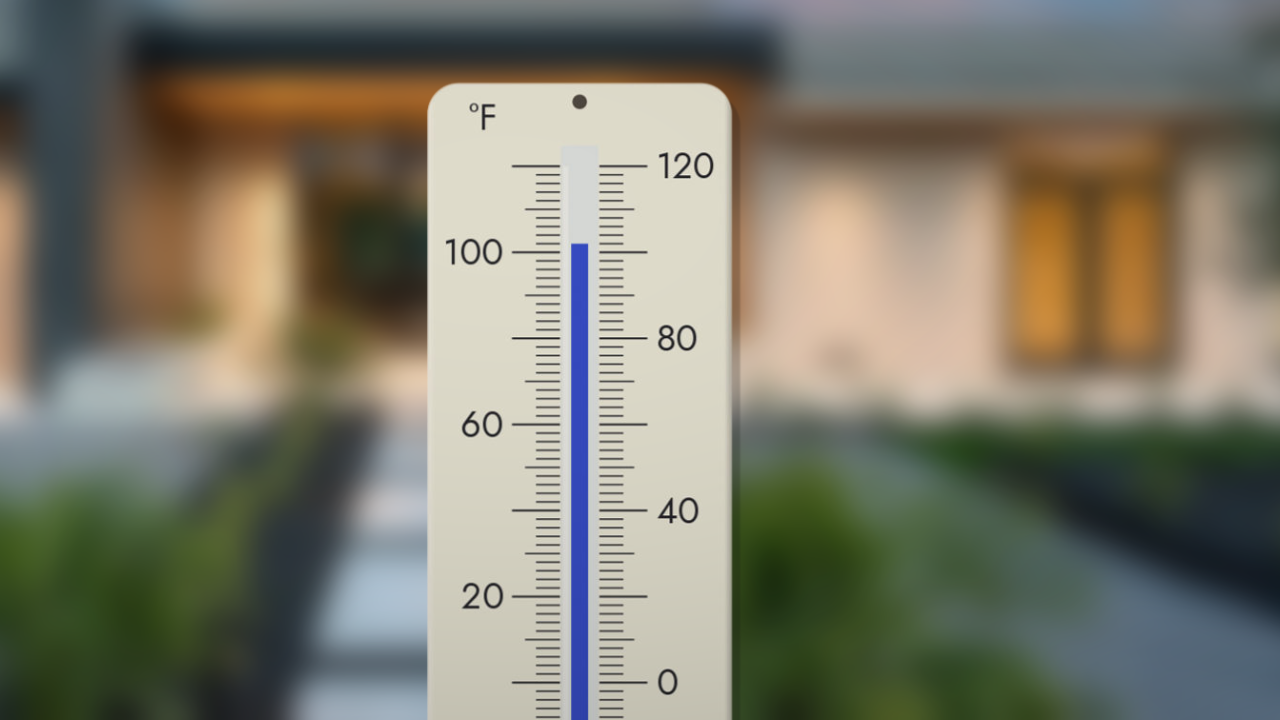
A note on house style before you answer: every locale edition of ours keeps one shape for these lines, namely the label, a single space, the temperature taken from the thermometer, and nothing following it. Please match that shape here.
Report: 102 °F
